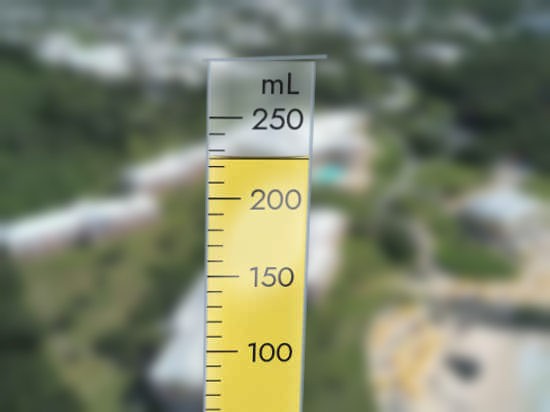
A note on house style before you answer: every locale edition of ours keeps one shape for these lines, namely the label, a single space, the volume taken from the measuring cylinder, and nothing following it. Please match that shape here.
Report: 225 mL
